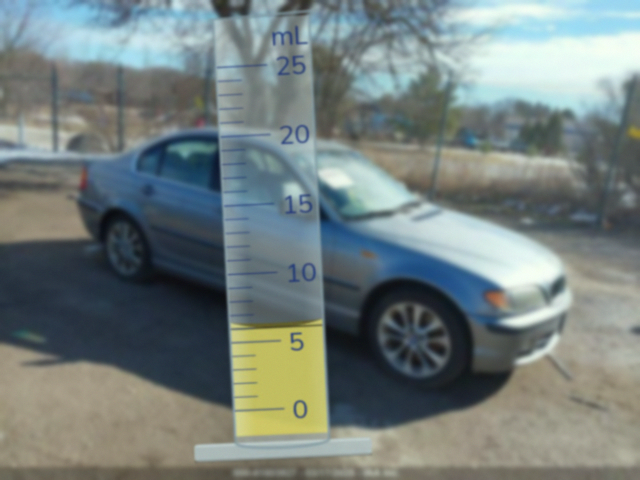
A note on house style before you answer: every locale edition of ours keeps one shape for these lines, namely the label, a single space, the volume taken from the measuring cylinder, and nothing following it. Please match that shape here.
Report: 6 mL
